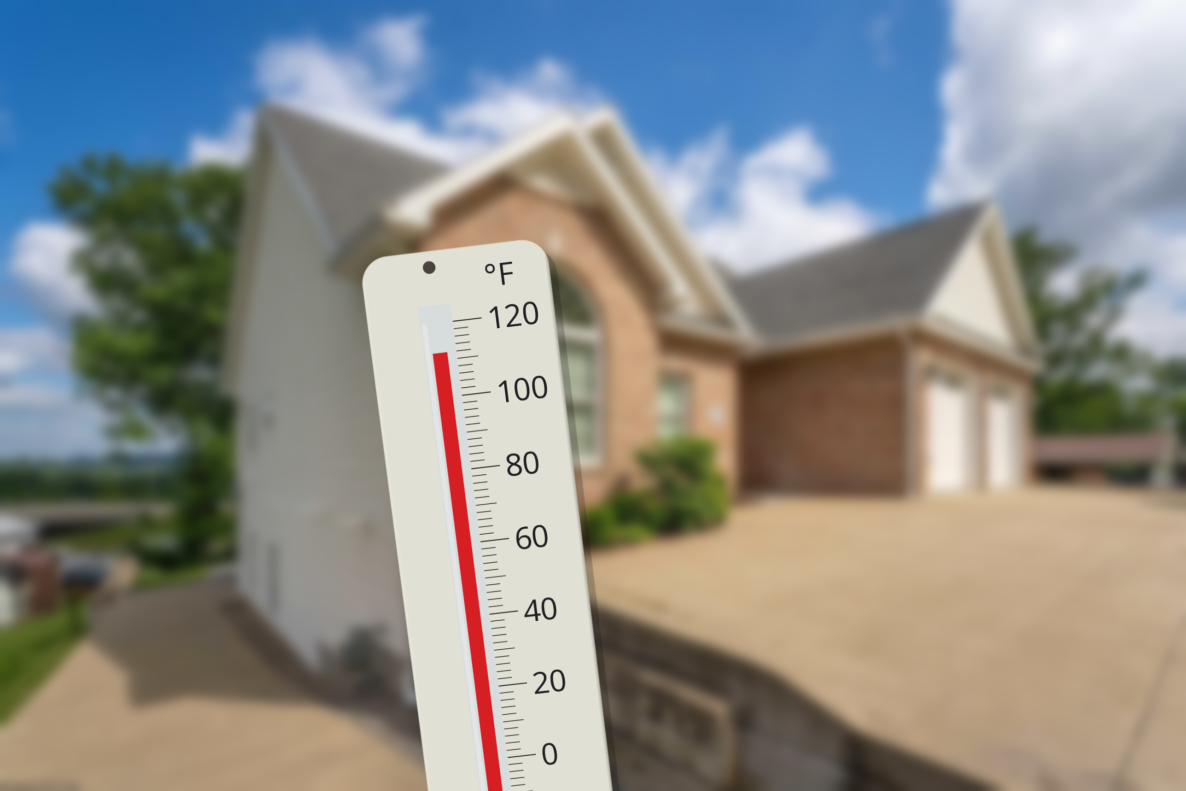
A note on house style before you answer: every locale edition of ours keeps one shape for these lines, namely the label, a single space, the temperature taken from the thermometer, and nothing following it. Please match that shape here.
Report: 112 °F
